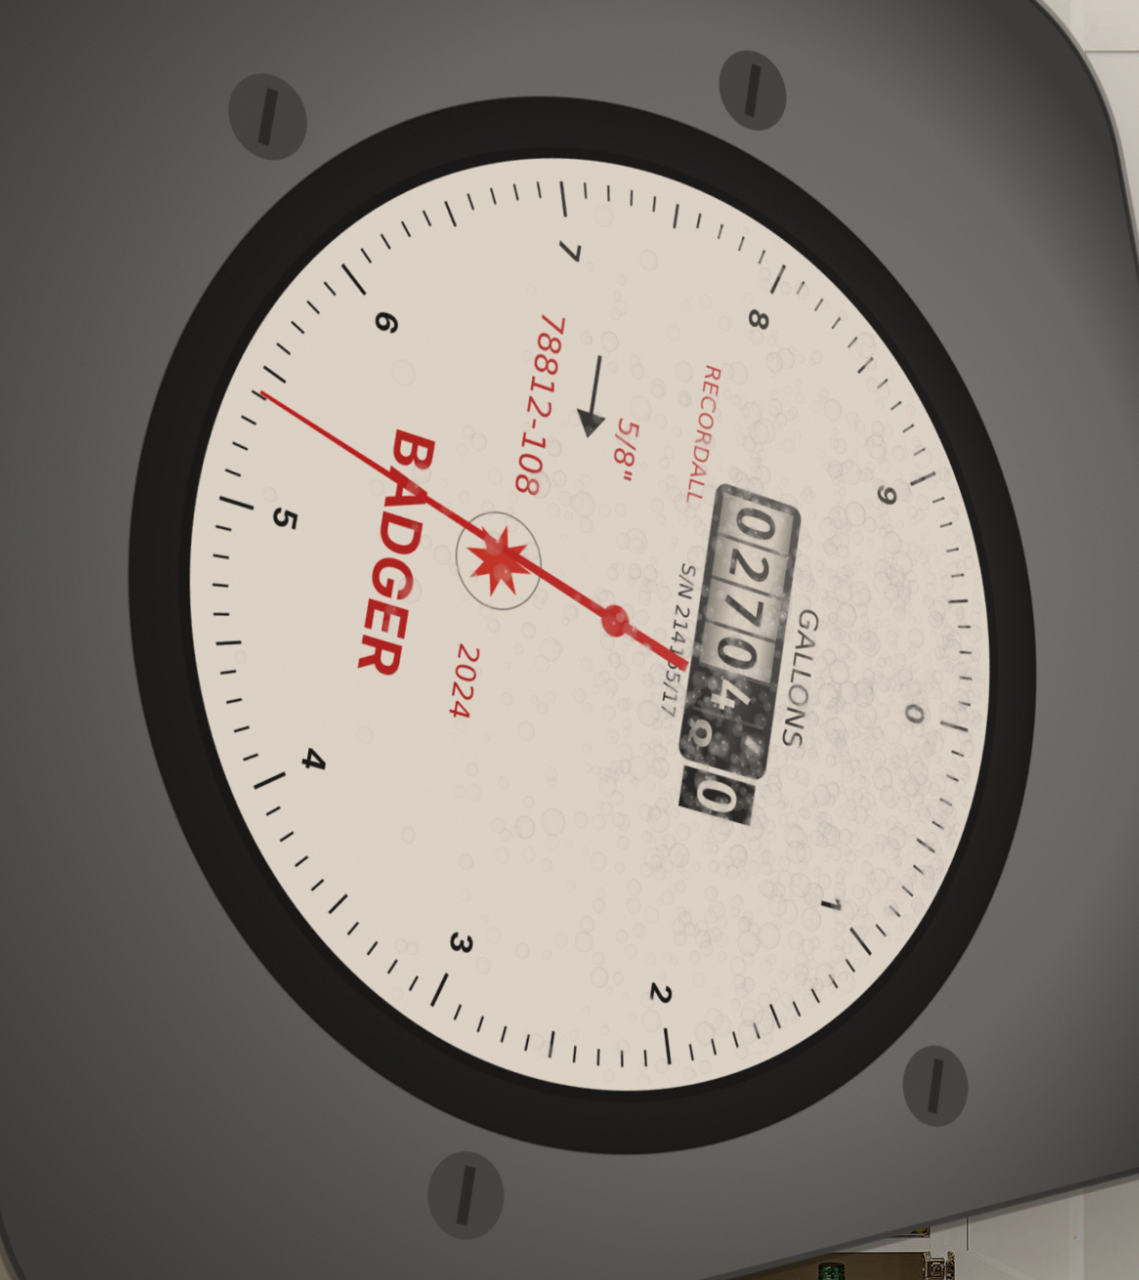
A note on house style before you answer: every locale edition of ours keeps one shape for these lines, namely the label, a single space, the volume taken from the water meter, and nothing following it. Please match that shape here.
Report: 270475.4 gal
